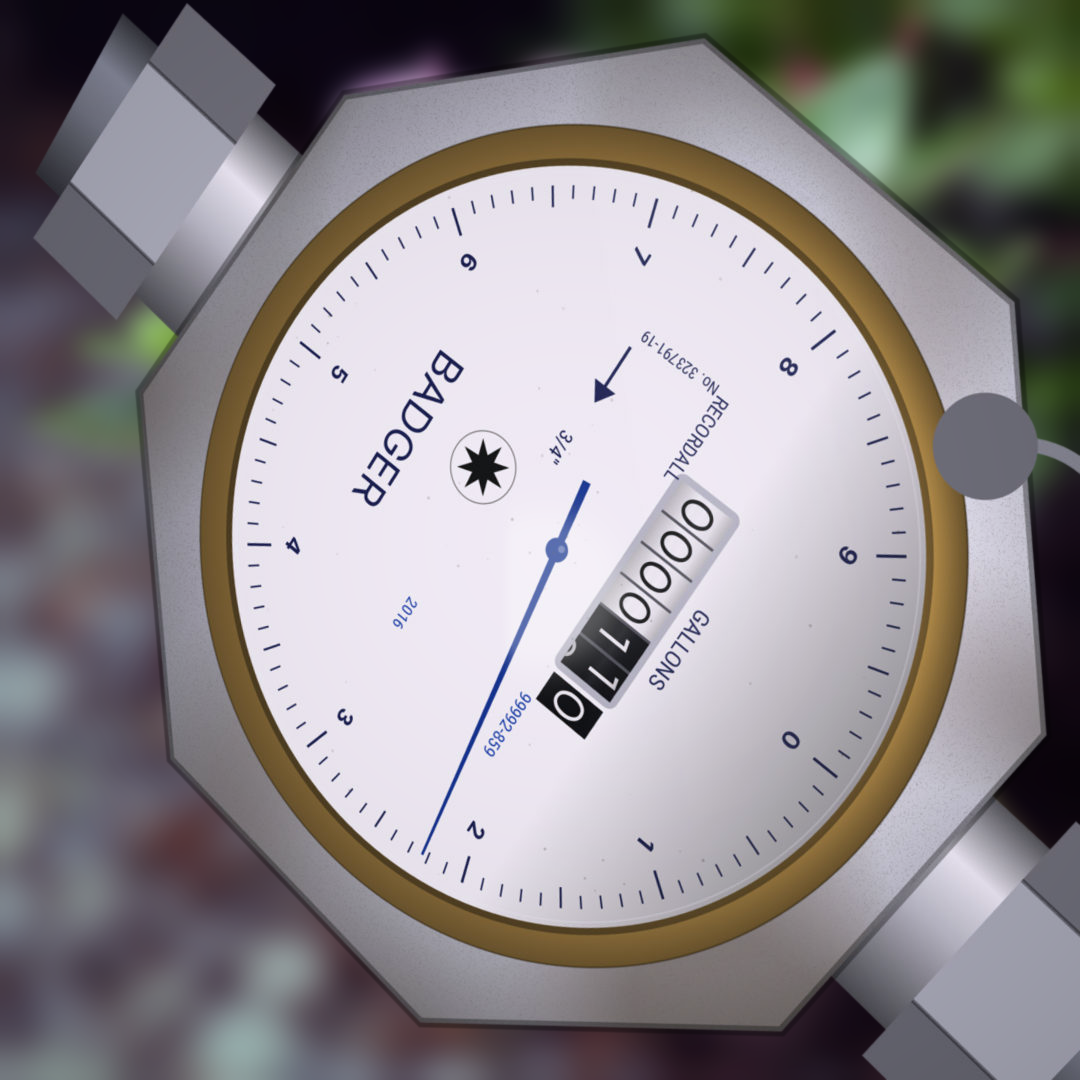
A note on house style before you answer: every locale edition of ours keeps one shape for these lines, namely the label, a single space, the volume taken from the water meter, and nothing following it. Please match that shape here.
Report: 112.2 gal
